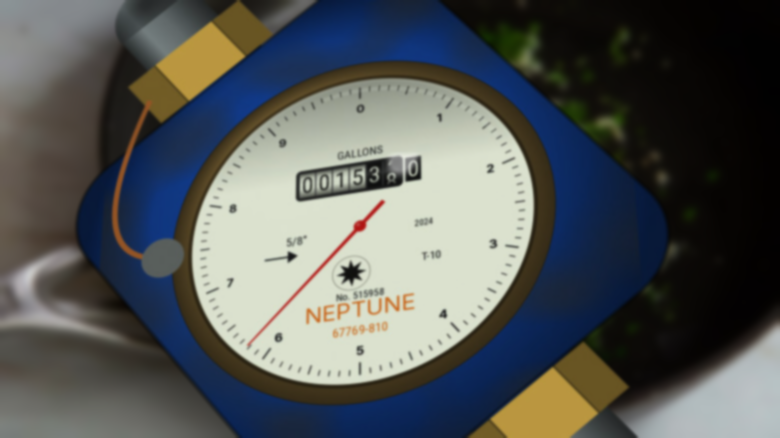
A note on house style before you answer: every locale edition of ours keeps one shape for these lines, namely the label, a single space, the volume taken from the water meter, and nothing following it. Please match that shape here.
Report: 15376.2 gal
